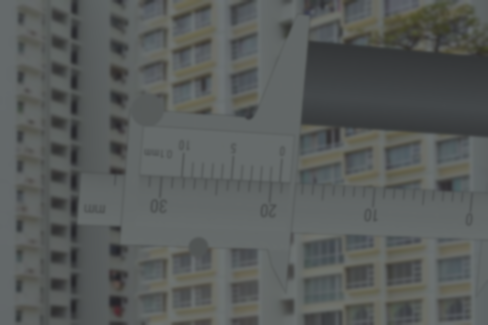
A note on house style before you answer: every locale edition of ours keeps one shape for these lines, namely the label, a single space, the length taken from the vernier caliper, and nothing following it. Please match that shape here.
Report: 19.2 mm
